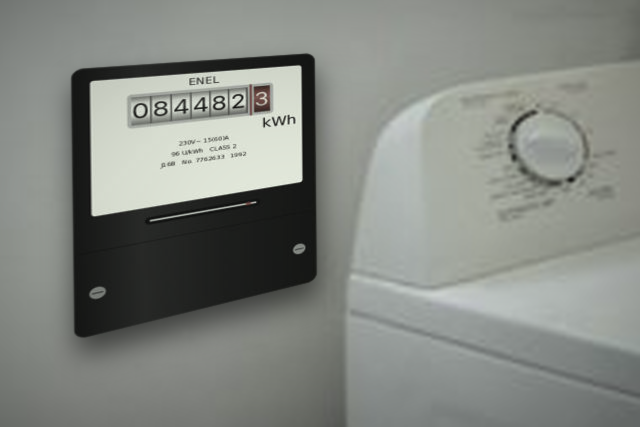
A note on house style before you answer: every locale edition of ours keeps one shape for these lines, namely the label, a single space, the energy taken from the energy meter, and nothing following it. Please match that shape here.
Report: 84482.3 kWh
